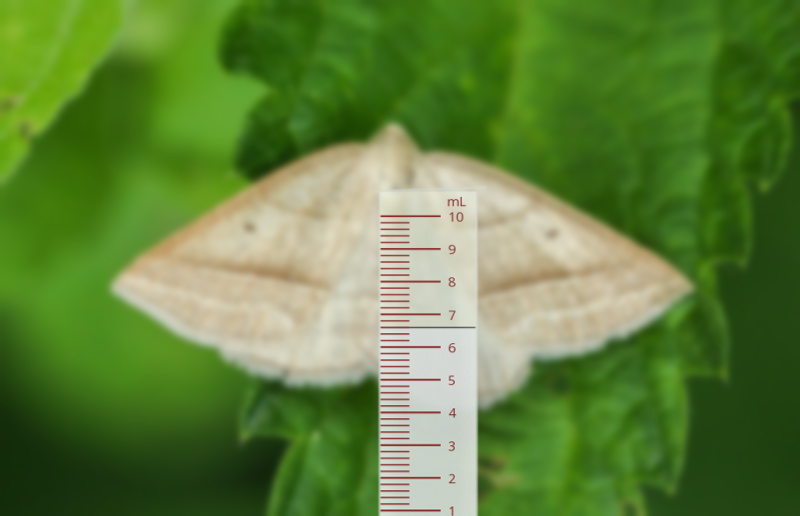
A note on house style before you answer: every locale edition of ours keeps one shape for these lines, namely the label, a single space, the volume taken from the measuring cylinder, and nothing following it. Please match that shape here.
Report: 6.6 mL
